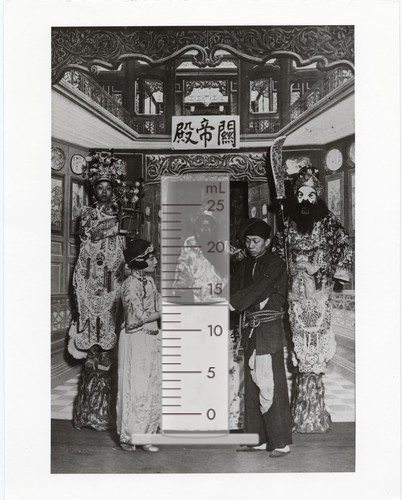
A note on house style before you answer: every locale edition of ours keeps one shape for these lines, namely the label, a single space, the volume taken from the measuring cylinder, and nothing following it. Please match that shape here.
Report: 13 mL
